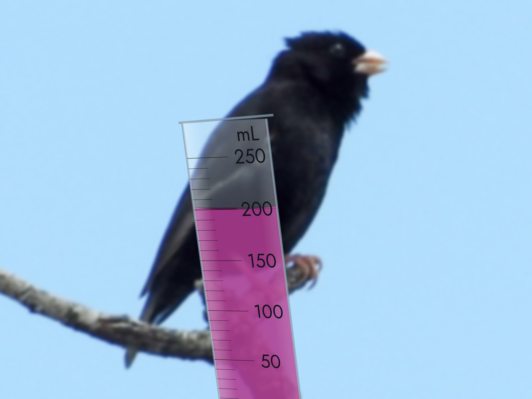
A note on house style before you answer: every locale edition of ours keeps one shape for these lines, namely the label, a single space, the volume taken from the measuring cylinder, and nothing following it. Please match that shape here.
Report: 200 mL
